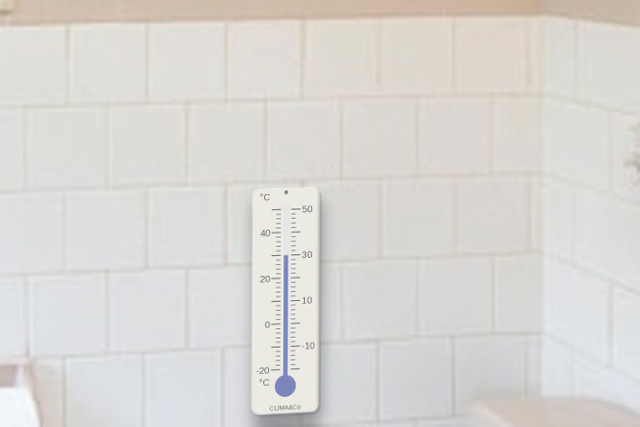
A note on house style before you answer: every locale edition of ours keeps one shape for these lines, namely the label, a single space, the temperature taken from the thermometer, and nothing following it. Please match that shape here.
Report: 30 °C
